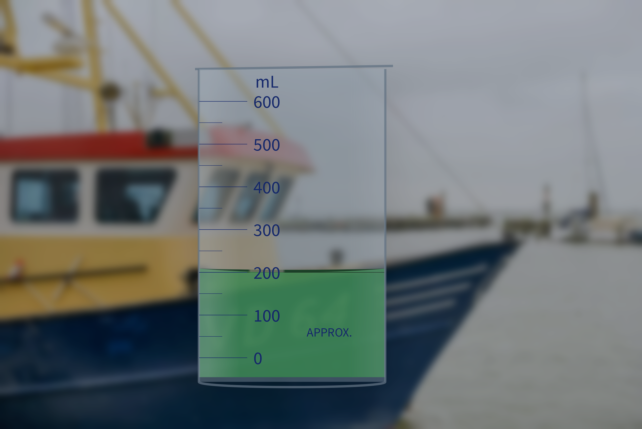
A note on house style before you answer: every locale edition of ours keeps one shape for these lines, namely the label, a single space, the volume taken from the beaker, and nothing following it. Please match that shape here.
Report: 200 mL
